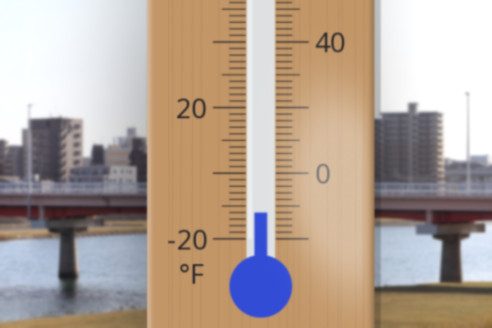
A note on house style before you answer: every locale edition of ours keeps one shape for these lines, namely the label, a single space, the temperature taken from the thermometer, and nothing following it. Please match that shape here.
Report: -12 °F
